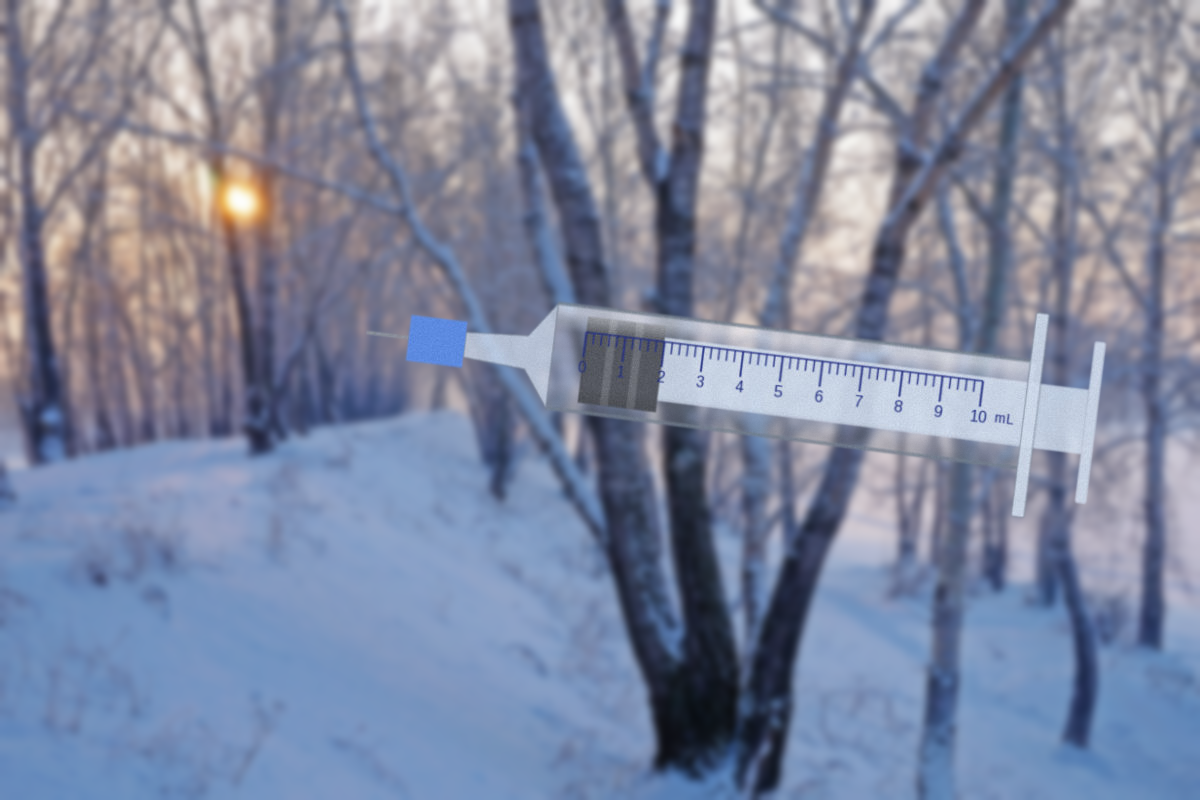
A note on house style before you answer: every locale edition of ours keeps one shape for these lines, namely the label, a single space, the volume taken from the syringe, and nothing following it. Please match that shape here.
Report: 0 mL
